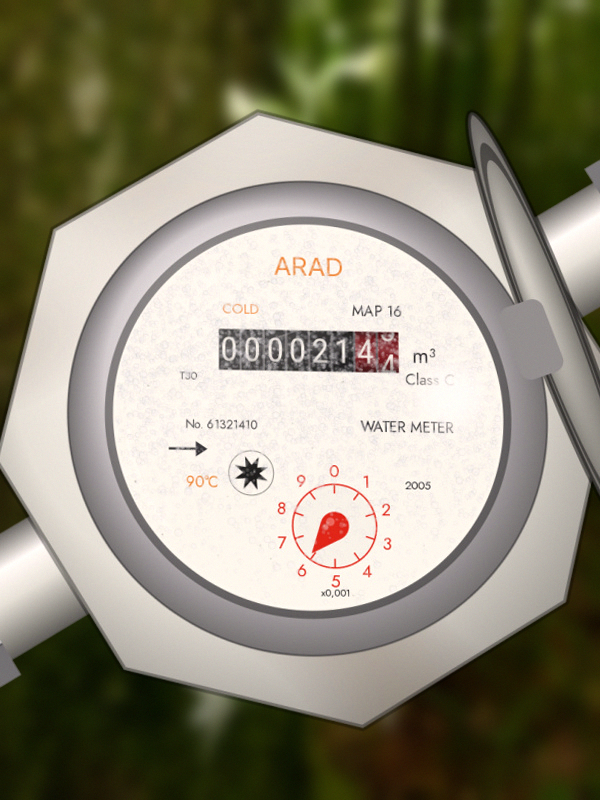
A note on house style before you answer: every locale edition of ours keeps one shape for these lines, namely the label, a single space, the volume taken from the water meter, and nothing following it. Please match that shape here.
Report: 21.436 m³
